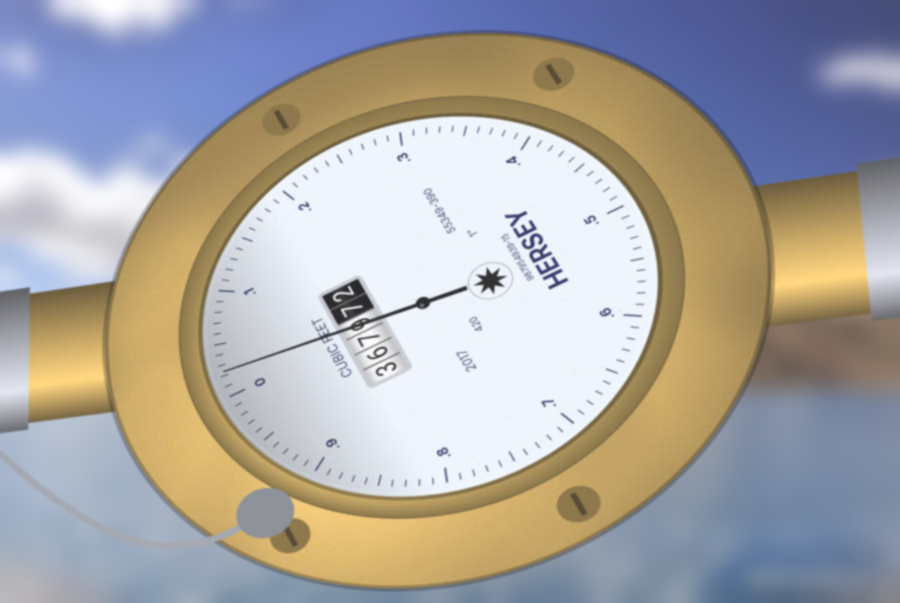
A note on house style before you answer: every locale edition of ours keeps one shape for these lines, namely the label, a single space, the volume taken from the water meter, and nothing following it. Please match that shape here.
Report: 367972.02 ft³
